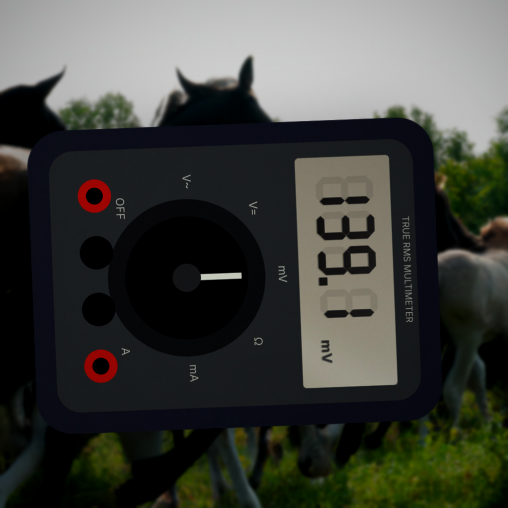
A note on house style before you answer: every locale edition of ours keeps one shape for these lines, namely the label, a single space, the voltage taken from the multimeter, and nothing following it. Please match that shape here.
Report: 139.1 mV
